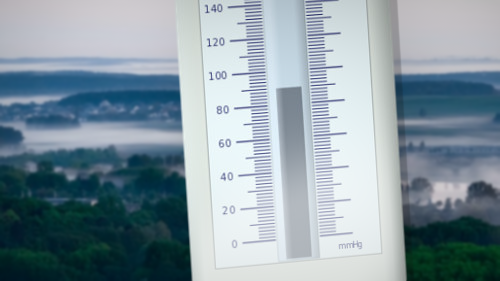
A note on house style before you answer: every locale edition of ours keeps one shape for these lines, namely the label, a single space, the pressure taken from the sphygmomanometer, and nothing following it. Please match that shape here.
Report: 90 mmHg
